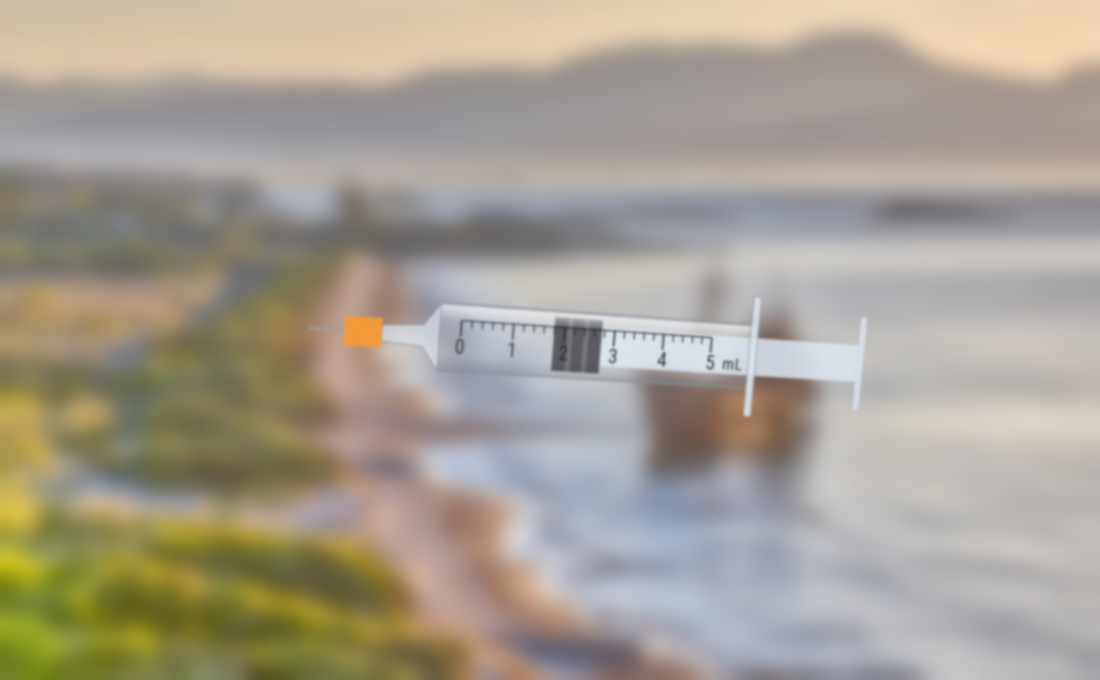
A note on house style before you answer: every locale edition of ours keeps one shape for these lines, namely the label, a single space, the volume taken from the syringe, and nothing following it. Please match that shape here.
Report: 1.8 mL
